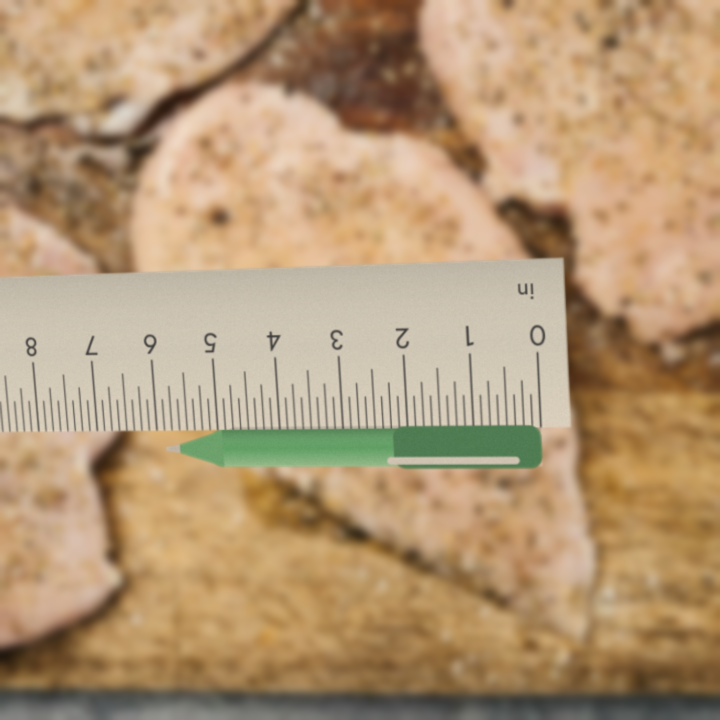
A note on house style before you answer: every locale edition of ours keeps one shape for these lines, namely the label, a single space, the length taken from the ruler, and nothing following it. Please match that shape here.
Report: 5.875 in
